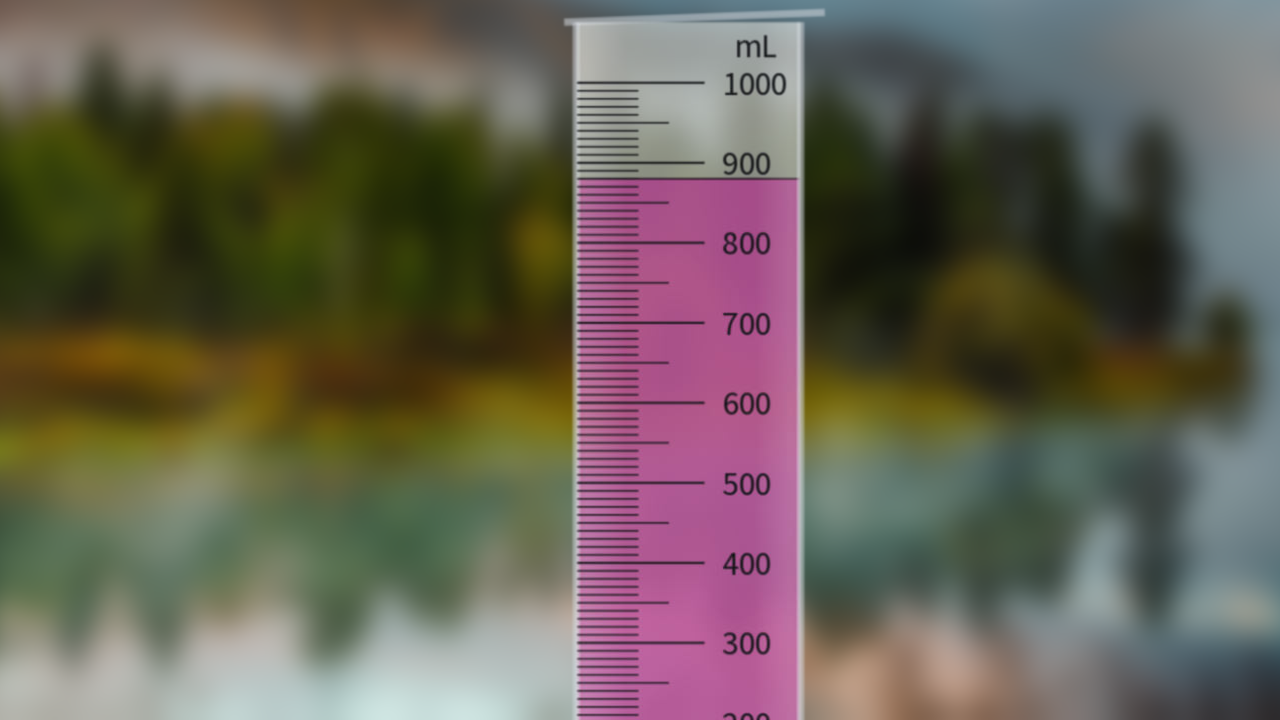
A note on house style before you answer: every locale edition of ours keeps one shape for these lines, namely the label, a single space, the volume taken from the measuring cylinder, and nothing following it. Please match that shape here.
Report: 880 mL
